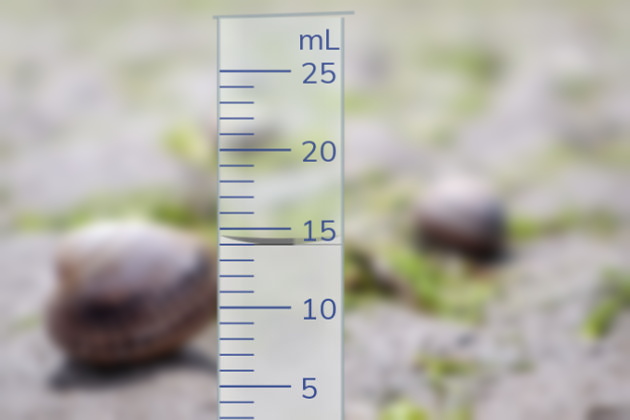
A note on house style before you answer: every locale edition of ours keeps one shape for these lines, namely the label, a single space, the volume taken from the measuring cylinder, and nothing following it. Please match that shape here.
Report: 14 mL
